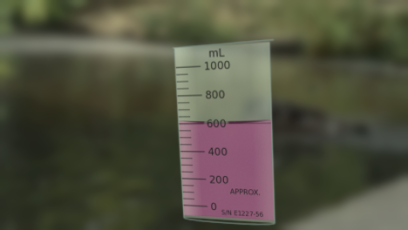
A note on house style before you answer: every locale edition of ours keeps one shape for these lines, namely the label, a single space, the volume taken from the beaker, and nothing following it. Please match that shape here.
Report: 600 mL
